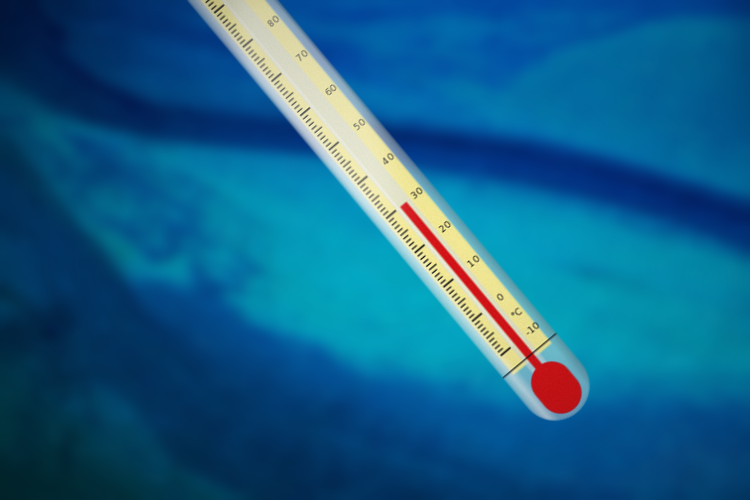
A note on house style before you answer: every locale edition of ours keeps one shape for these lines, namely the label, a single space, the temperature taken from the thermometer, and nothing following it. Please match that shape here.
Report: 30 °C
